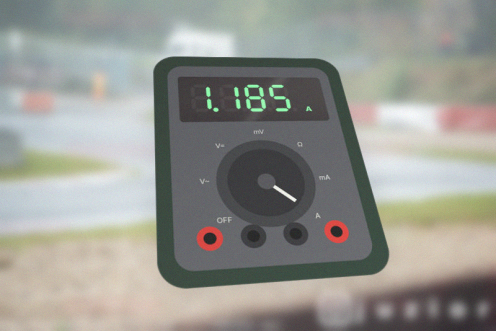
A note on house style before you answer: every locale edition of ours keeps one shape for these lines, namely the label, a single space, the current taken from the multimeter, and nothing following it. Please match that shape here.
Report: 1.185 A
